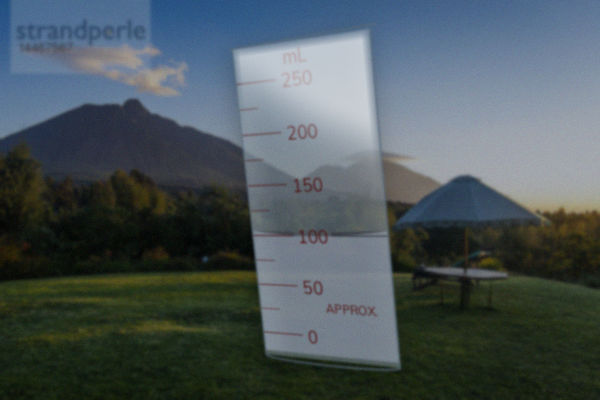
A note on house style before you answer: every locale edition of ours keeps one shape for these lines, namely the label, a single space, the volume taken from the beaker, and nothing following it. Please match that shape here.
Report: 100 mL
